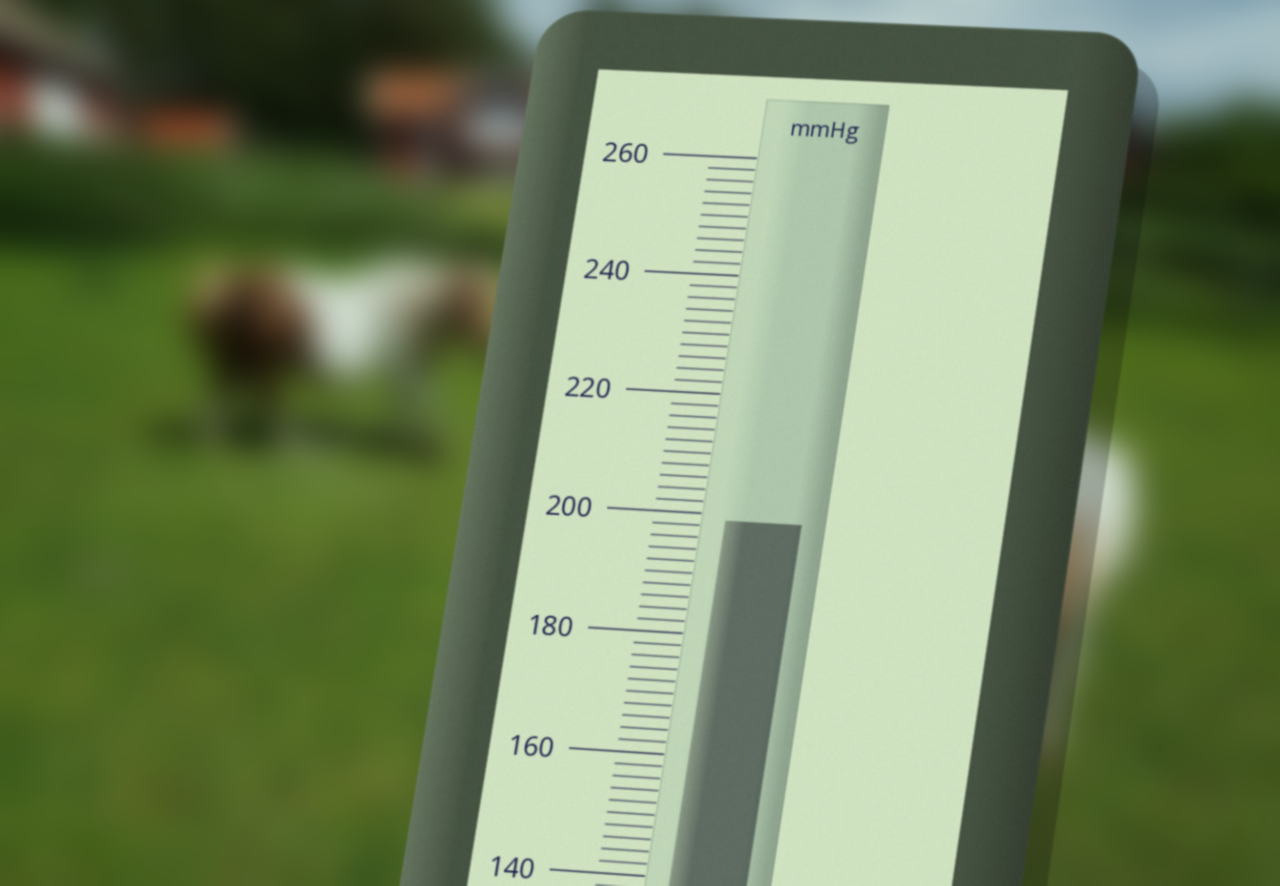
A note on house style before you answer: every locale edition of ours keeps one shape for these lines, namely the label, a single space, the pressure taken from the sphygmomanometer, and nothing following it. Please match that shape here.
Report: 199 mmHg
